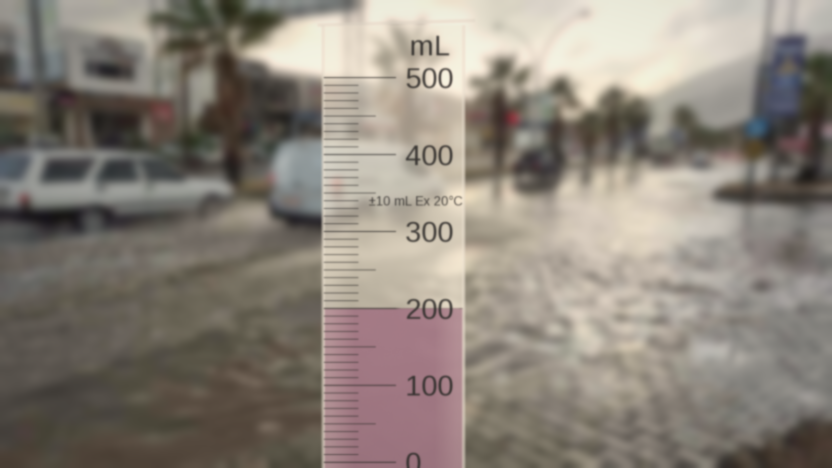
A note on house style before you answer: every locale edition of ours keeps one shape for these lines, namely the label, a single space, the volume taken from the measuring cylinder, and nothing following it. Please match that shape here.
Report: 200 mL
